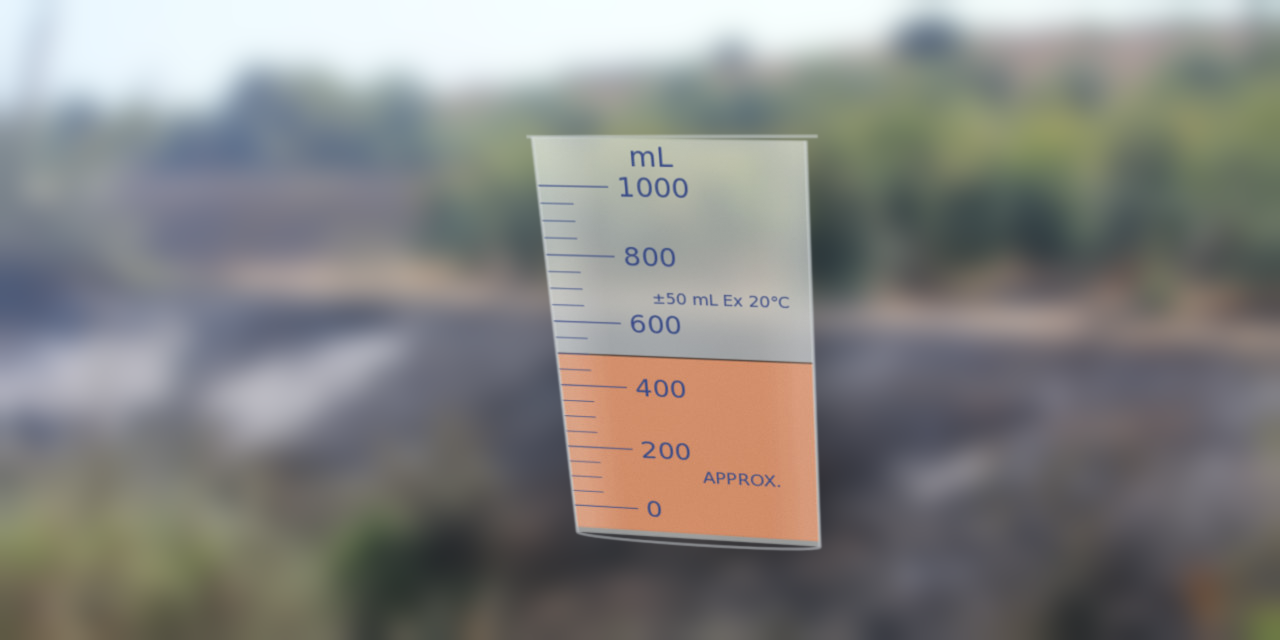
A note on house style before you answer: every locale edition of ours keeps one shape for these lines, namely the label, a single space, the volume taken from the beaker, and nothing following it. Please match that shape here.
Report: 500 mL
